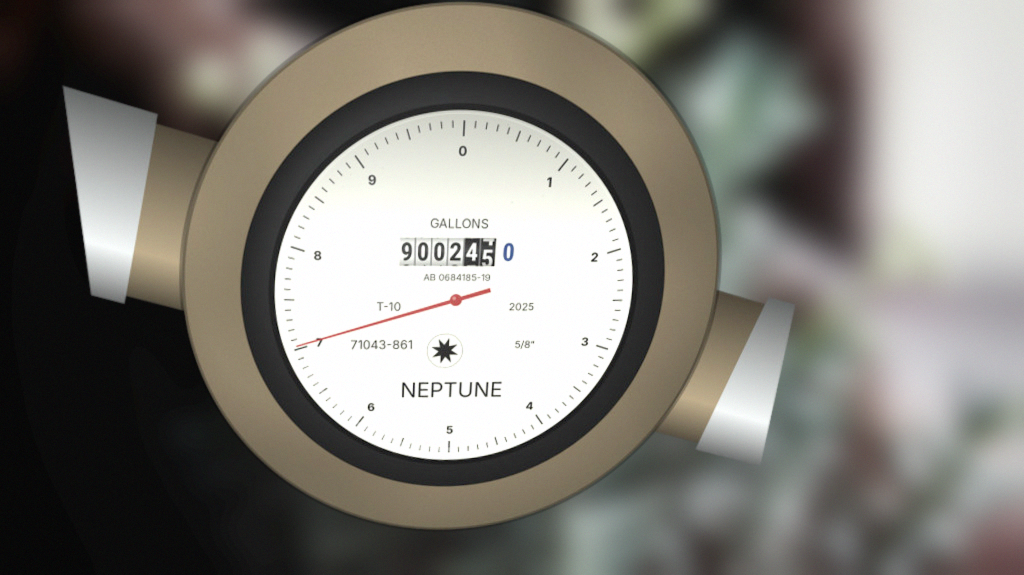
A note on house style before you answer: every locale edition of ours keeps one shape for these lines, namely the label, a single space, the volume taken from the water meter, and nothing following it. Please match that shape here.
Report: 9002447.0 gal
